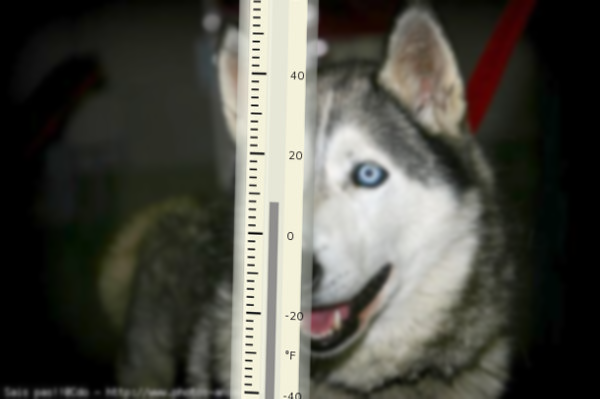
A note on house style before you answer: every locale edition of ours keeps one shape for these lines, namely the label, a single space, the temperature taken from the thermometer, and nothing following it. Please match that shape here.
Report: 8 °F
